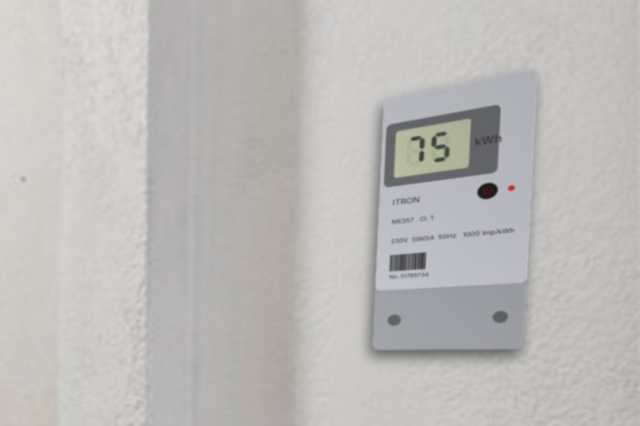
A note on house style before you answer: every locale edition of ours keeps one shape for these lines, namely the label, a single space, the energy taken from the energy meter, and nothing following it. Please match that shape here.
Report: 75 kWh
